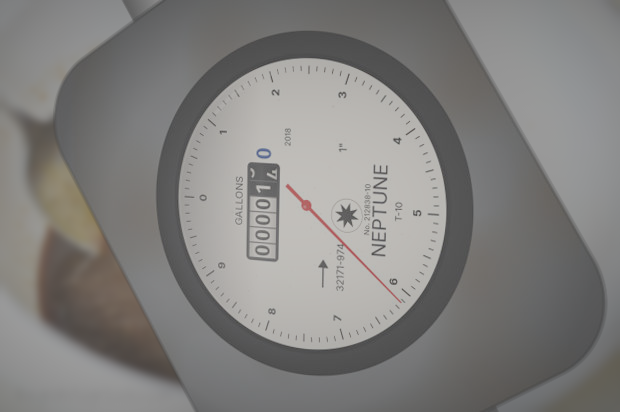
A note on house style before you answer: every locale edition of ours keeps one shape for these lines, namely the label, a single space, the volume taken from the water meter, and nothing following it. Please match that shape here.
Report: 136.1 gal
